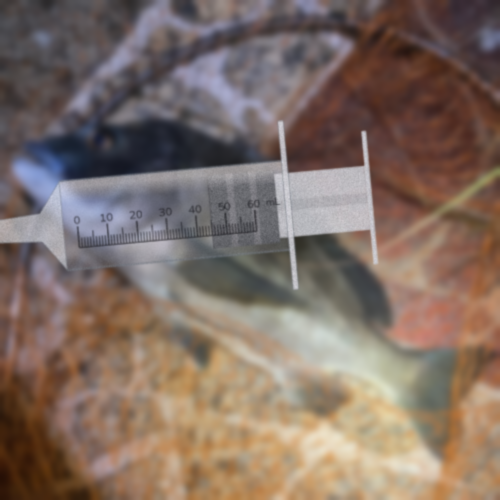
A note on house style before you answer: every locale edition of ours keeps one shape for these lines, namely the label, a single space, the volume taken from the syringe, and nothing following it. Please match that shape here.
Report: 45 mL
